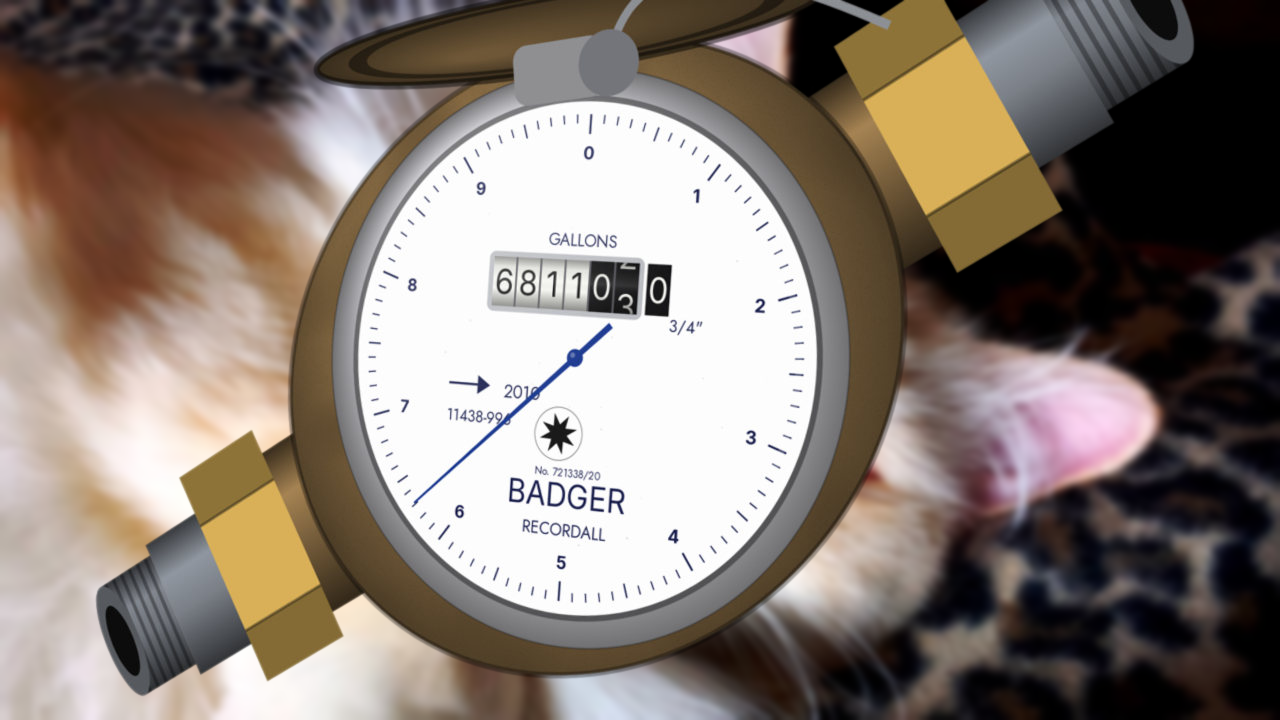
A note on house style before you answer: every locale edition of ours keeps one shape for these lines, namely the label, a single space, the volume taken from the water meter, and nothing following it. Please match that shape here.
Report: 6811026.3 gal
